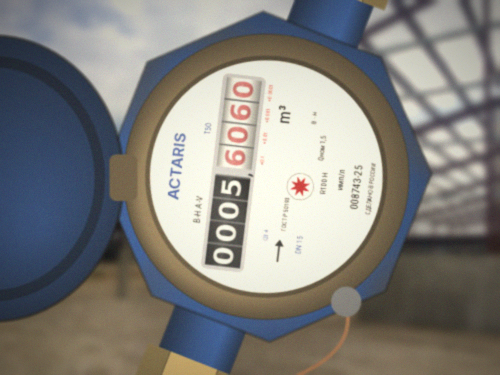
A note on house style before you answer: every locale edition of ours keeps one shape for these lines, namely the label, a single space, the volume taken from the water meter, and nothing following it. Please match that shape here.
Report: 5.6060 m³
